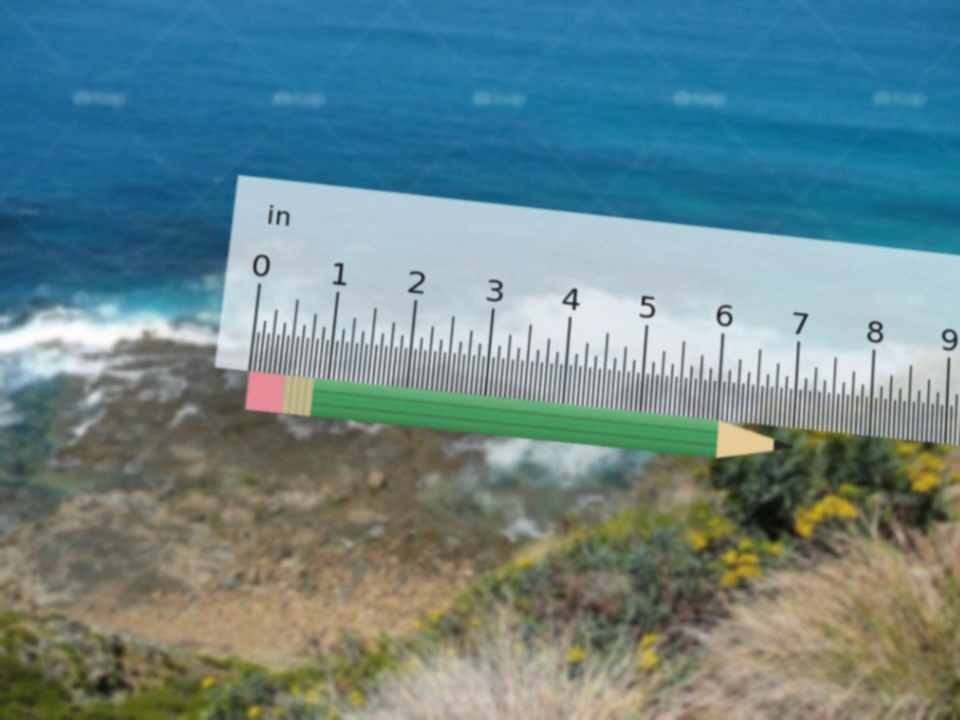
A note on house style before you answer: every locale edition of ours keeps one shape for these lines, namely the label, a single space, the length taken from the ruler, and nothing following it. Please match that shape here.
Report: 7 in
